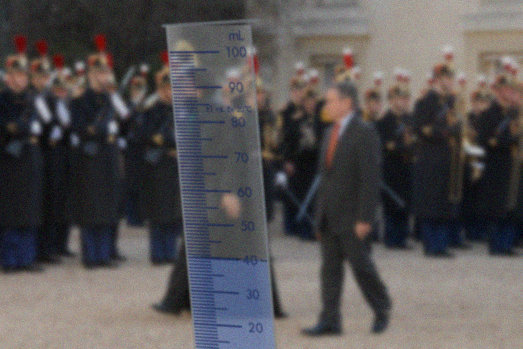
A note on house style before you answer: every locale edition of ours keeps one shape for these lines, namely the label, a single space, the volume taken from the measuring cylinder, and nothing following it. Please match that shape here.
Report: 40 mL
